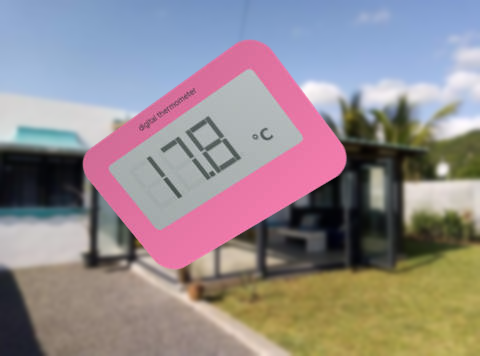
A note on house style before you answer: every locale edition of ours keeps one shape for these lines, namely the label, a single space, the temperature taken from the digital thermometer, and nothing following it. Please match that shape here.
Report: 17.8 °C
